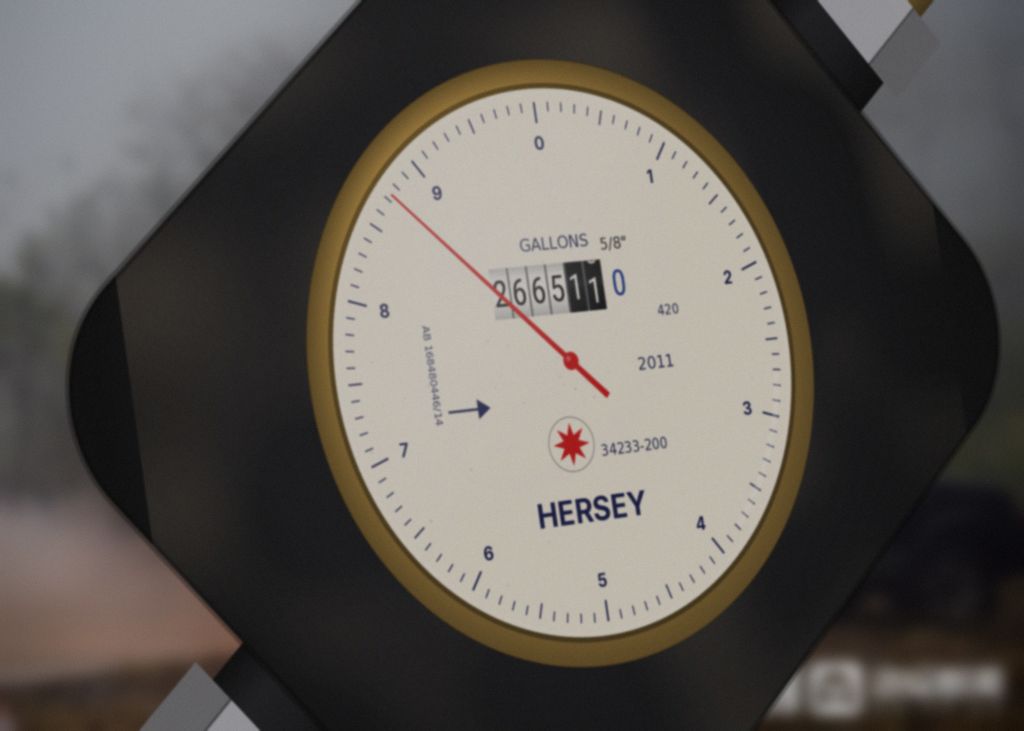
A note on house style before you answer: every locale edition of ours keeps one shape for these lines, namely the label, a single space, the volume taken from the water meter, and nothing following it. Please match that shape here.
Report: 2665108.7 gal
